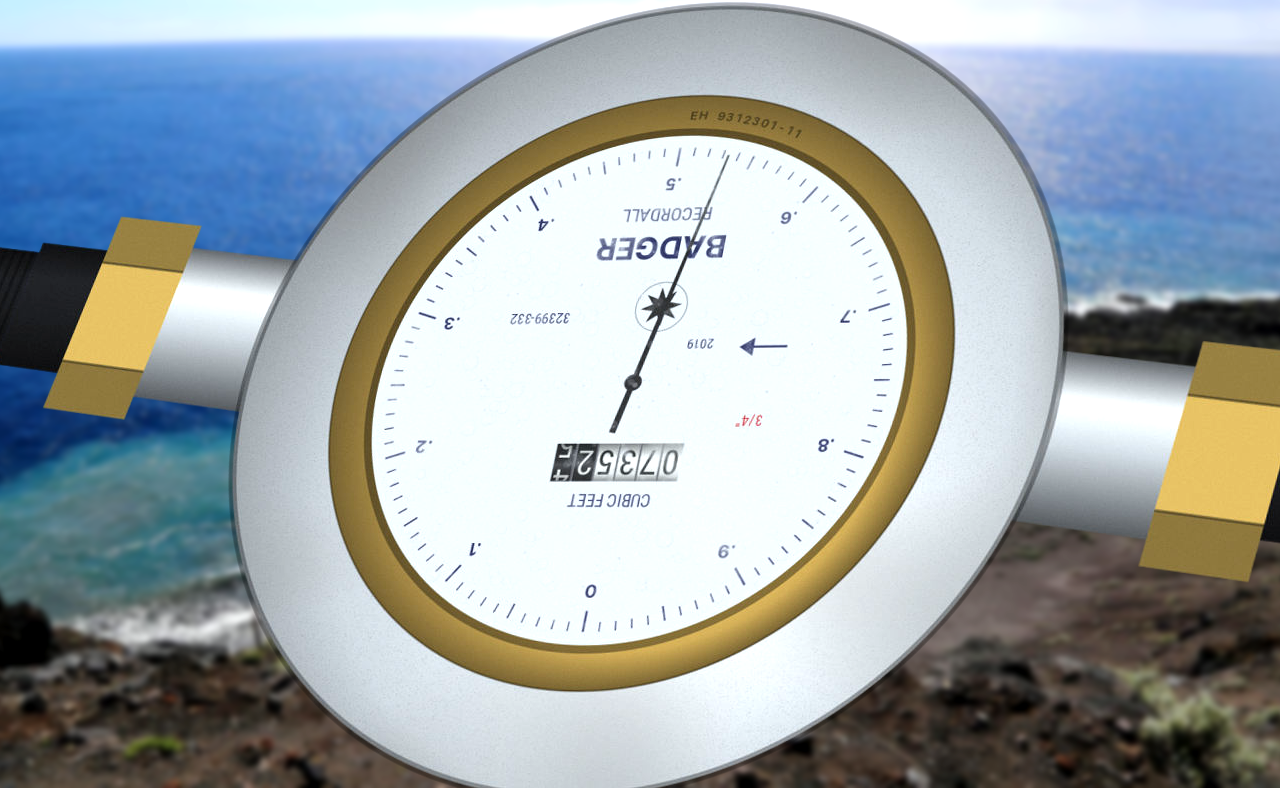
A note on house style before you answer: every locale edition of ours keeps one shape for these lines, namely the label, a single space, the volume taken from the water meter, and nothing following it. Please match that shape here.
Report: 73524.53 ft³
